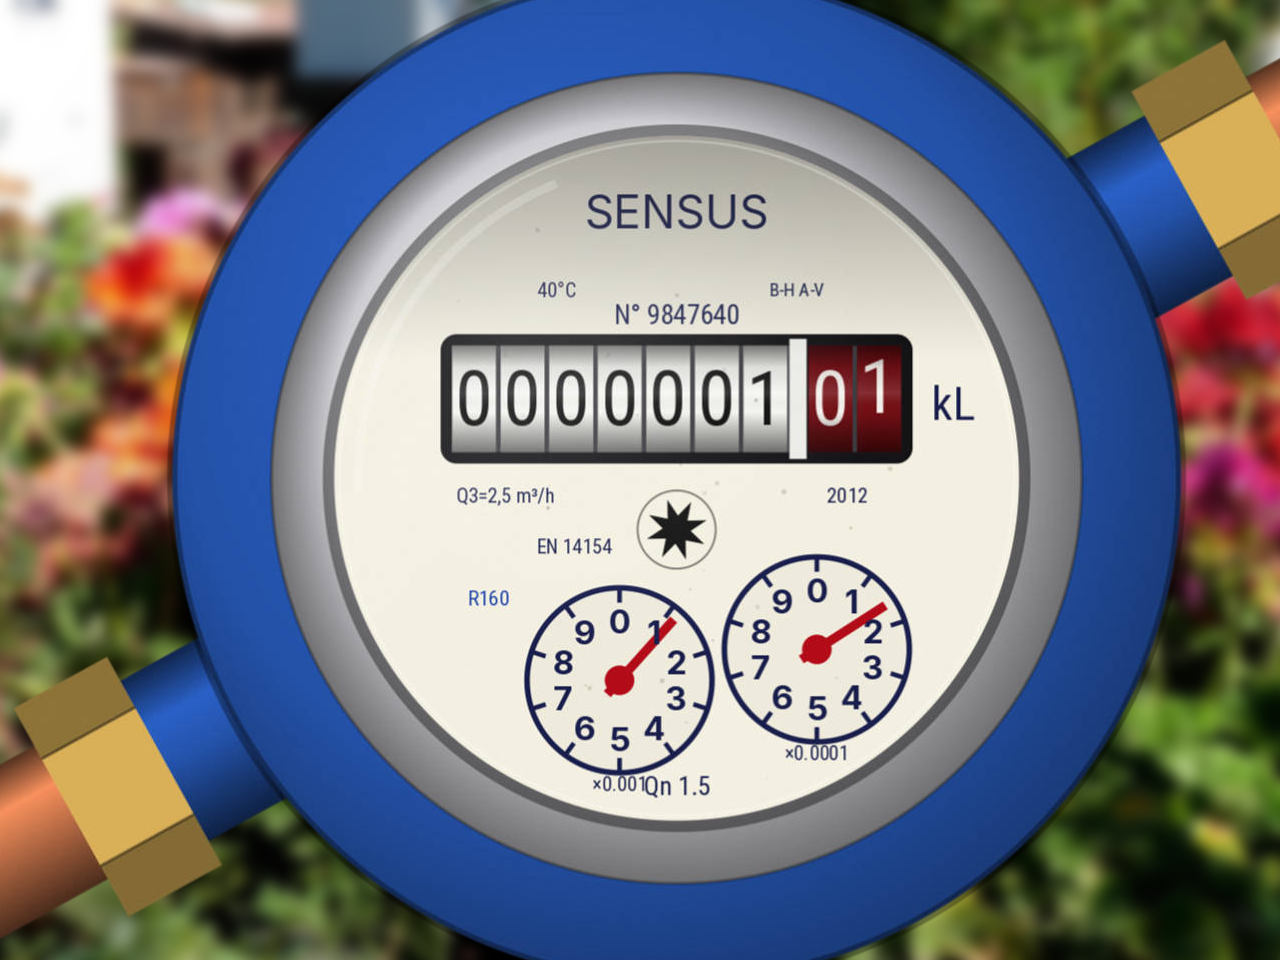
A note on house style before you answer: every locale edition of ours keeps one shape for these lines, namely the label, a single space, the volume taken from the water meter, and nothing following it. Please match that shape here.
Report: 1.0111 kL
